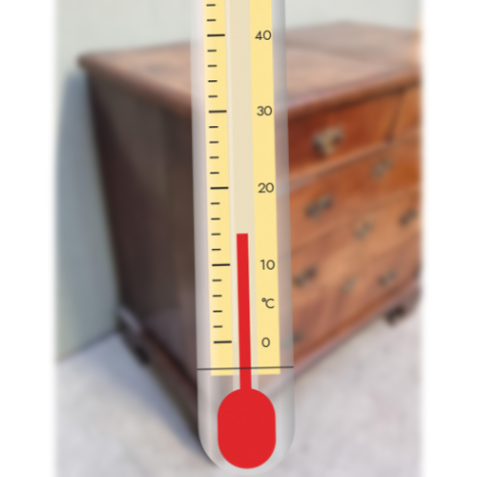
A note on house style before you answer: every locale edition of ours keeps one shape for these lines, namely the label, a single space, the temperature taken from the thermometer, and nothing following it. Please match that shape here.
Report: 14 °C
